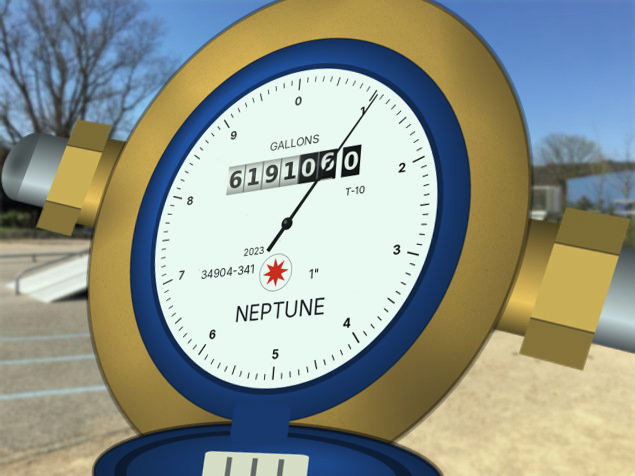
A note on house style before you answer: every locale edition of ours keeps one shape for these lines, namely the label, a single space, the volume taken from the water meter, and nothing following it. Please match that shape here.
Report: 6191061.0 gal
